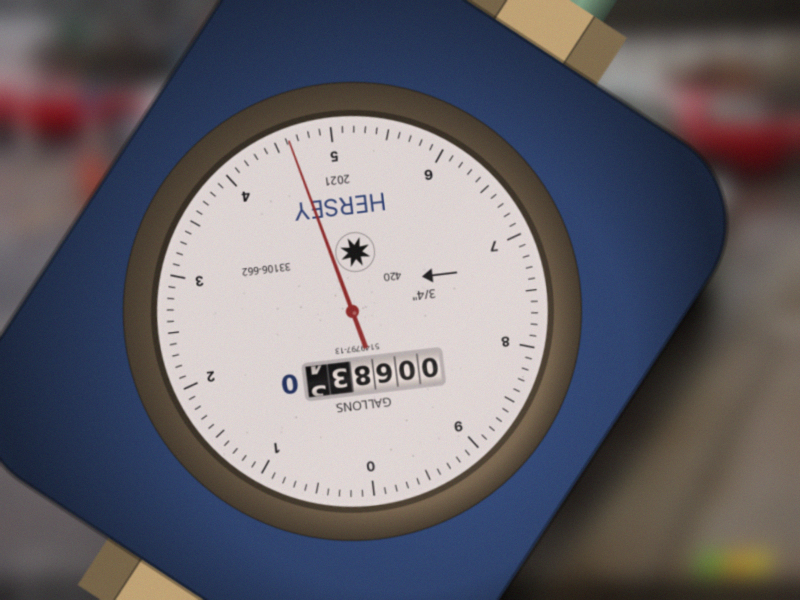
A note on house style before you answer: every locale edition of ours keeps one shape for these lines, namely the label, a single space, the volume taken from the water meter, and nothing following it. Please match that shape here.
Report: 68334.6 gal
